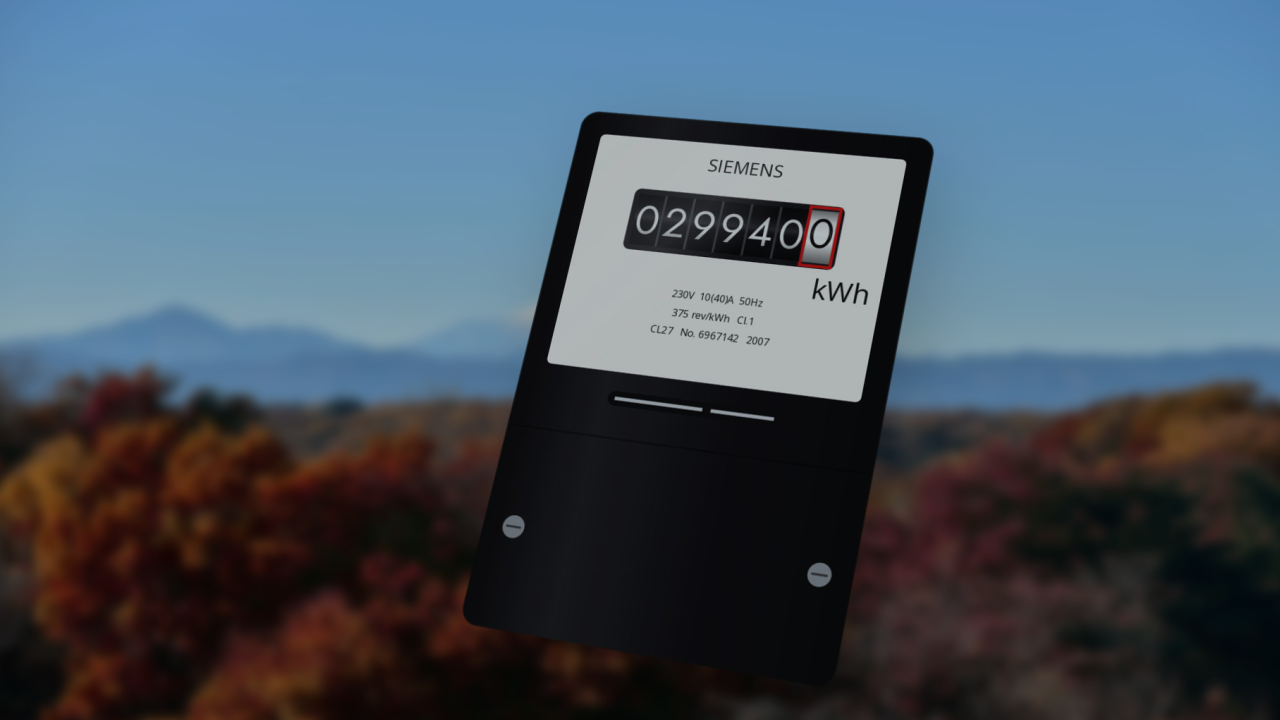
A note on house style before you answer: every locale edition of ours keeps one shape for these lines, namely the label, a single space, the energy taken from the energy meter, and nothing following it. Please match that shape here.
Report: 29940.0 kWh
